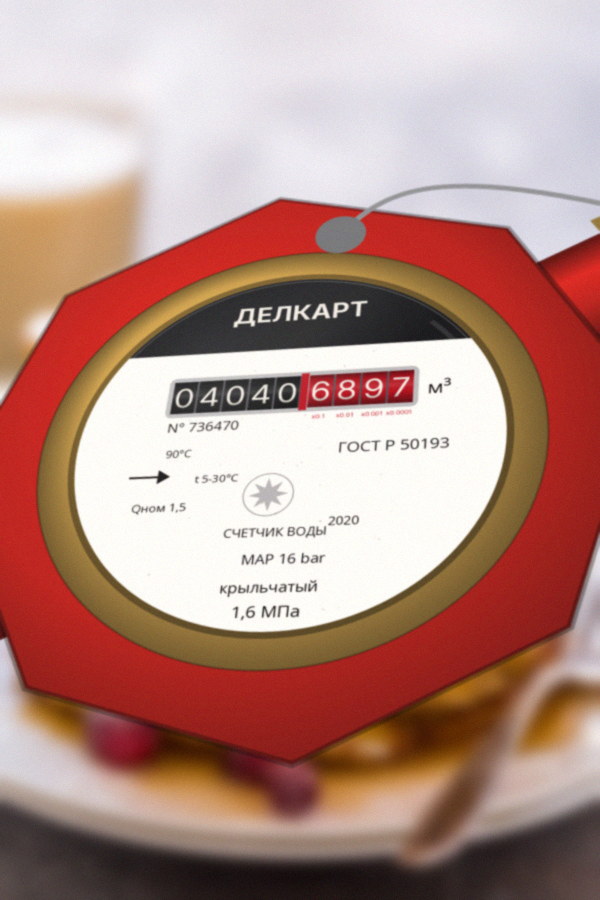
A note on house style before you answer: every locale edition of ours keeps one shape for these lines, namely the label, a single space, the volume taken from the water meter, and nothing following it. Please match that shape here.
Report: 4040.6897 m³
